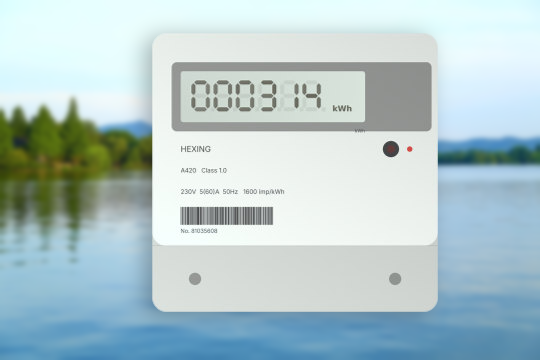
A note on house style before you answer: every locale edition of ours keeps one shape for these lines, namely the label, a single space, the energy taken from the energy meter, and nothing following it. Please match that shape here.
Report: 314 kWh
